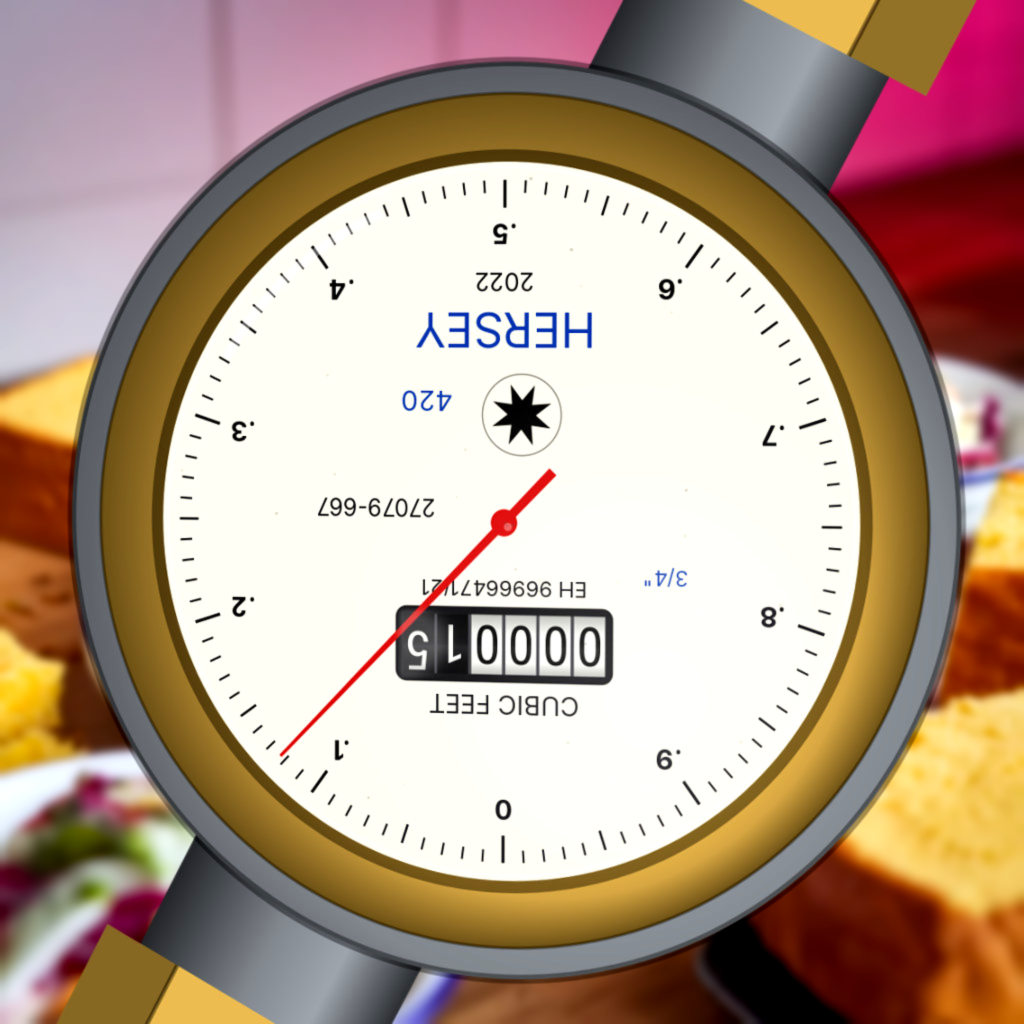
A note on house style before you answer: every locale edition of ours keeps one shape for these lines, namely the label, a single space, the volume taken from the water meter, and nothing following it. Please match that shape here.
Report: 15.12 ft³
